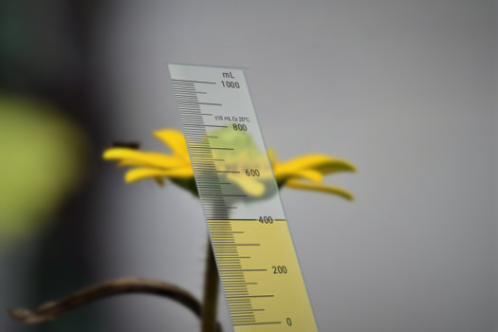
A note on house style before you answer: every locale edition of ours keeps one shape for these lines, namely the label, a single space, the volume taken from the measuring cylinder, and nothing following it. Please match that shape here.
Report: 400 mL
